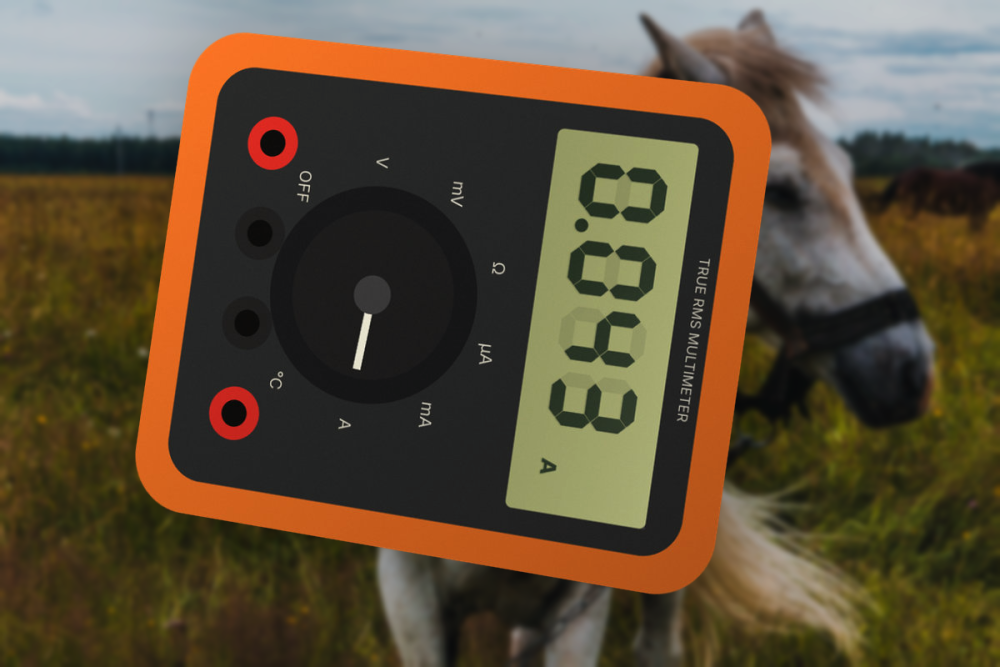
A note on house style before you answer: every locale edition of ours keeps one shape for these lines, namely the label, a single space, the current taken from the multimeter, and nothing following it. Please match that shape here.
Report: 0.043 A
